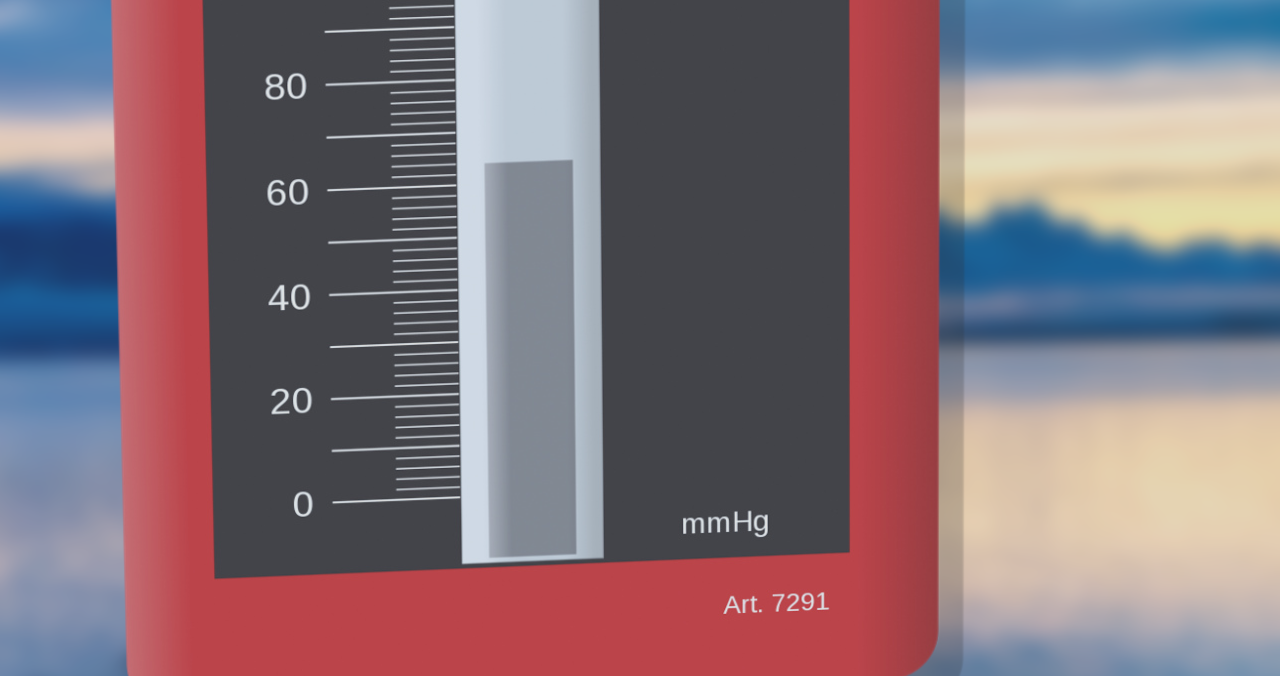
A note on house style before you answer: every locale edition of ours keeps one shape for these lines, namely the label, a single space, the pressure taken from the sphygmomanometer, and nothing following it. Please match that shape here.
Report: 64 mmHg
